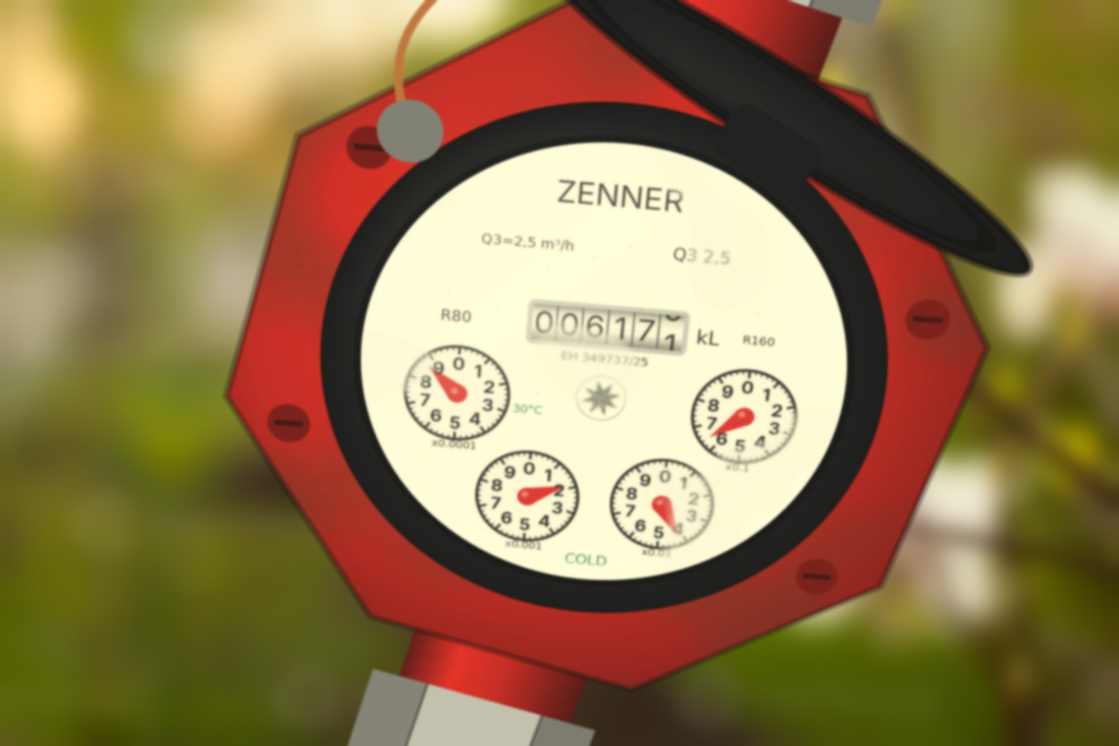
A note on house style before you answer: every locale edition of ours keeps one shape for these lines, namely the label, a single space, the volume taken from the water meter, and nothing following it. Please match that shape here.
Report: 6170.6418 kL
